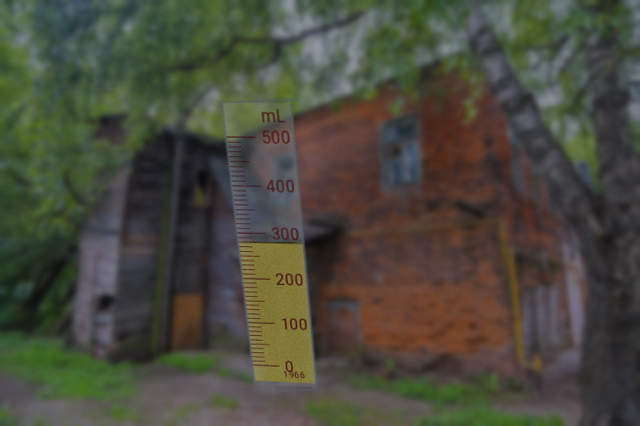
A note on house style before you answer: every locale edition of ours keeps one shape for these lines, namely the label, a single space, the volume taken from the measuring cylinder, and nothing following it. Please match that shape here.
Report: 280 mL
